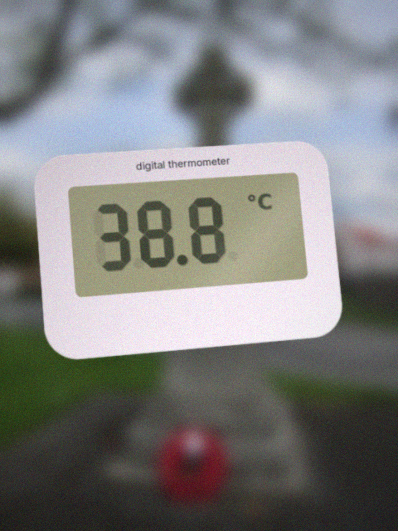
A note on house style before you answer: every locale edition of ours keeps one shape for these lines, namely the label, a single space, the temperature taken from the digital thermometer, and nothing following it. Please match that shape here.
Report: 38.8 °C
